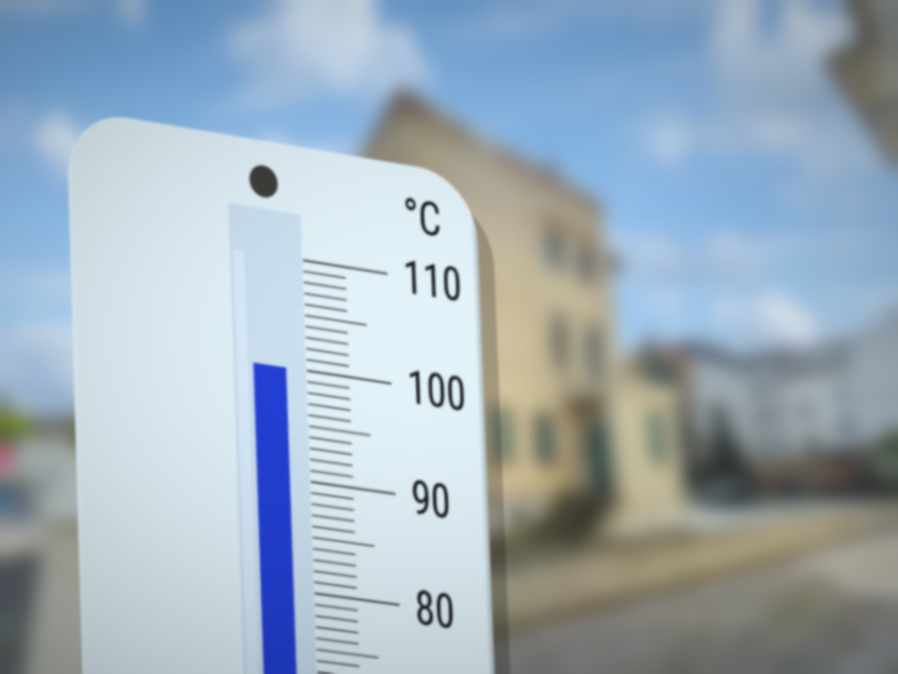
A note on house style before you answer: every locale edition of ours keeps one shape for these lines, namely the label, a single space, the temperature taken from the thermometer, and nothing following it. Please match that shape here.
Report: 100 °C
